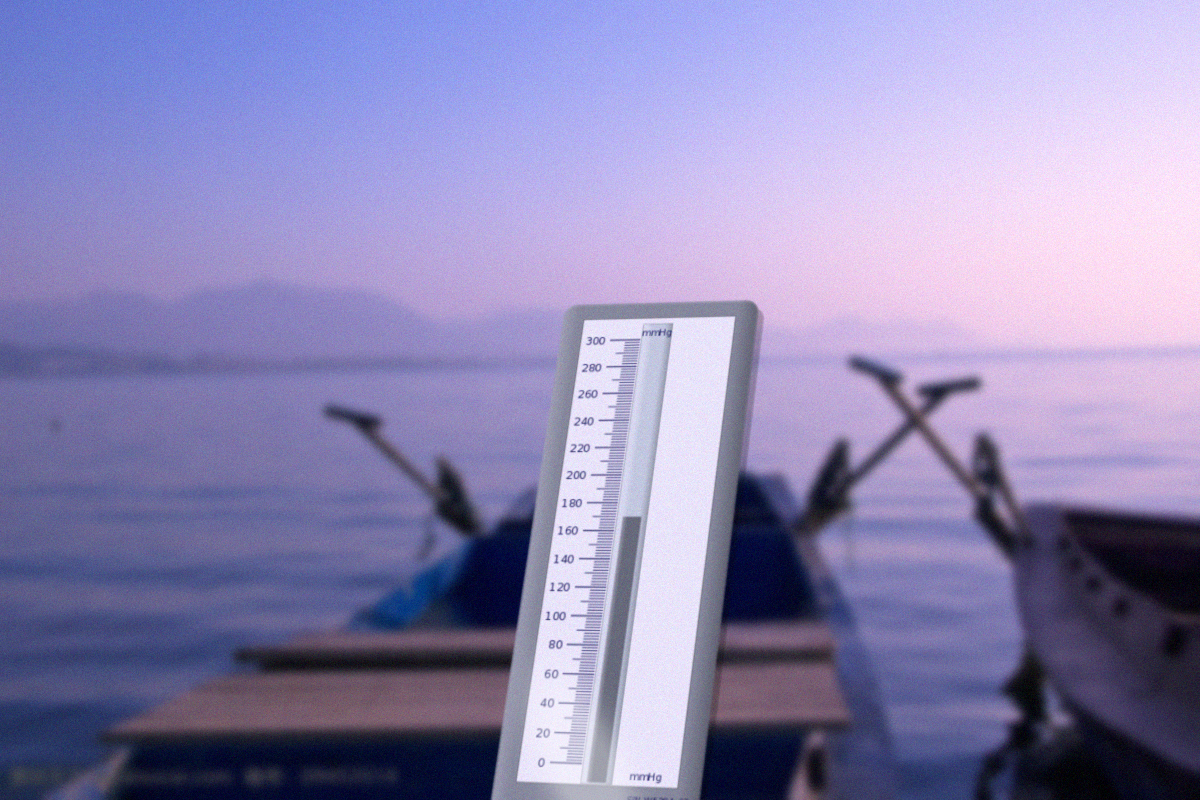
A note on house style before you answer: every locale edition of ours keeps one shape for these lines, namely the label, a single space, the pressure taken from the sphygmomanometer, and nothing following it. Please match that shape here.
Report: 170 mmHg
